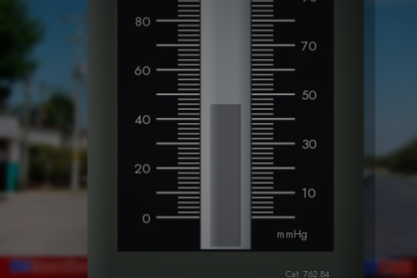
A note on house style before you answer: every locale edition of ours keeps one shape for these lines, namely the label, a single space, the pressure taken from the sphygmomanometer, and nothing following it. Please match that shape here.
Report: 46 mmHg
